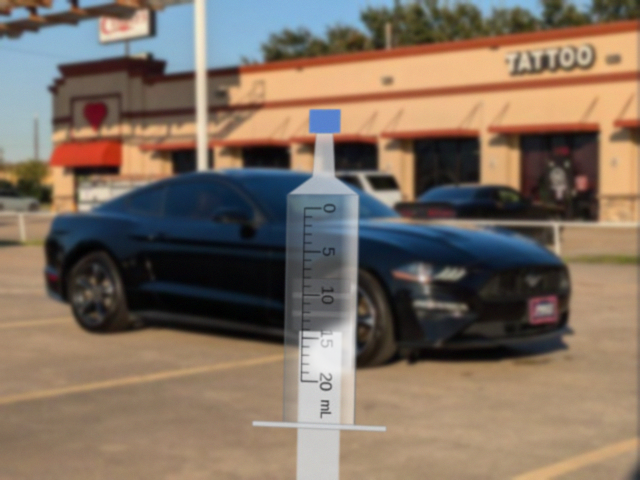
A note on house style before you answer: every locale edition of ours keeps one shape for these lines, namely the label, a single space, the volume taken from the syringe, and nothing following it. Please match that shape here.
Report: 8 mL
